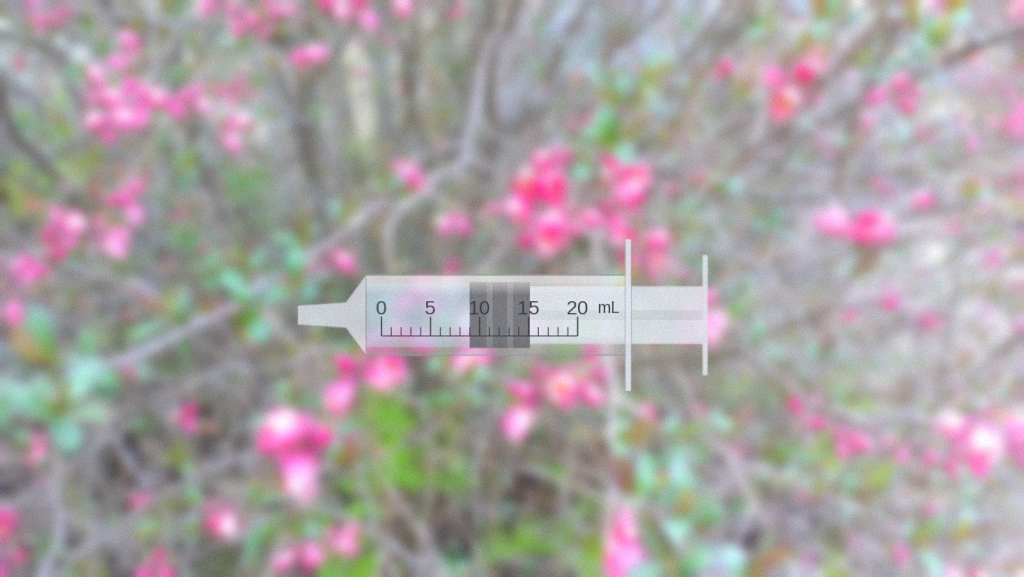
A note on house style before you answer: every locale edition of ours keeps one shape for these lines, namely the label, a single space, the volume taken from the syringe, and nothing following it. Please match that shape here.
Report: 9 mL
